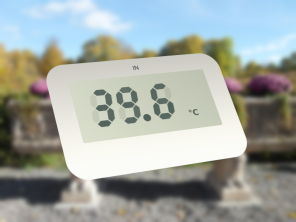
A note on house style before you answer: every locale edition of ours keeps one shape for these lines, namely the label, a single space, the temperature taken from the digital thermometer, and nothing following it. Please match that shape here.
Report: 39.6 °C
